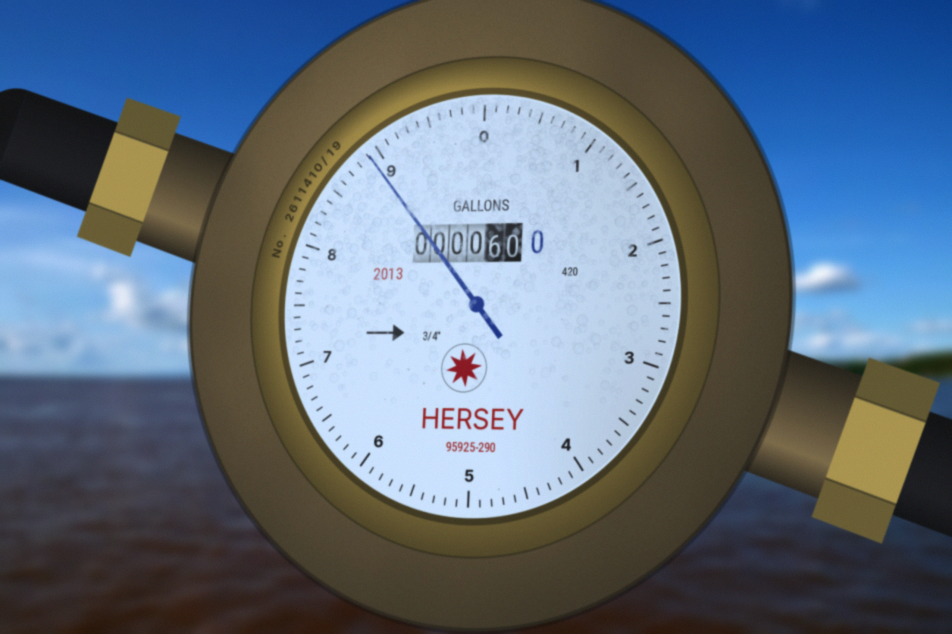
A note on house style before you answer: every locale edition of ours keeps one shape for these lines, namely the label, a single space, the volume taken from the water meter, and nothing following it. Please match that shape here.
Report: 598.9 gal
